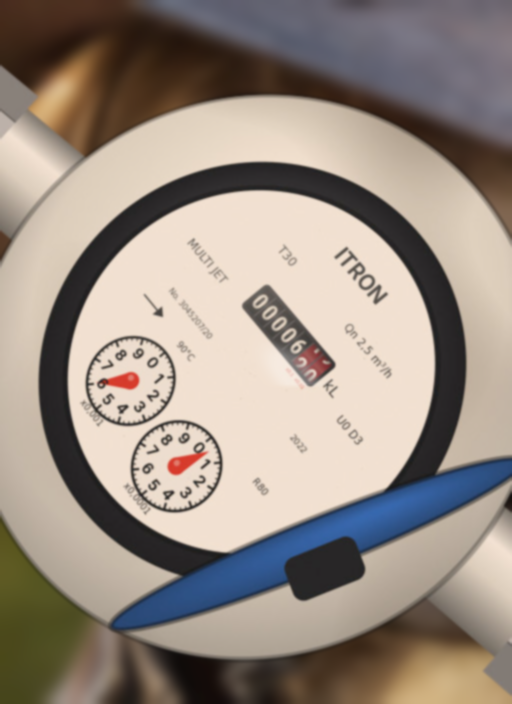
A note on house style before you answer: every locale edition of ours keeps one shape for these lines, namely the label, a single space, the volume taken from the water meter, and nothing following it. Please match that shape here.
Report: 6.1960 kL
